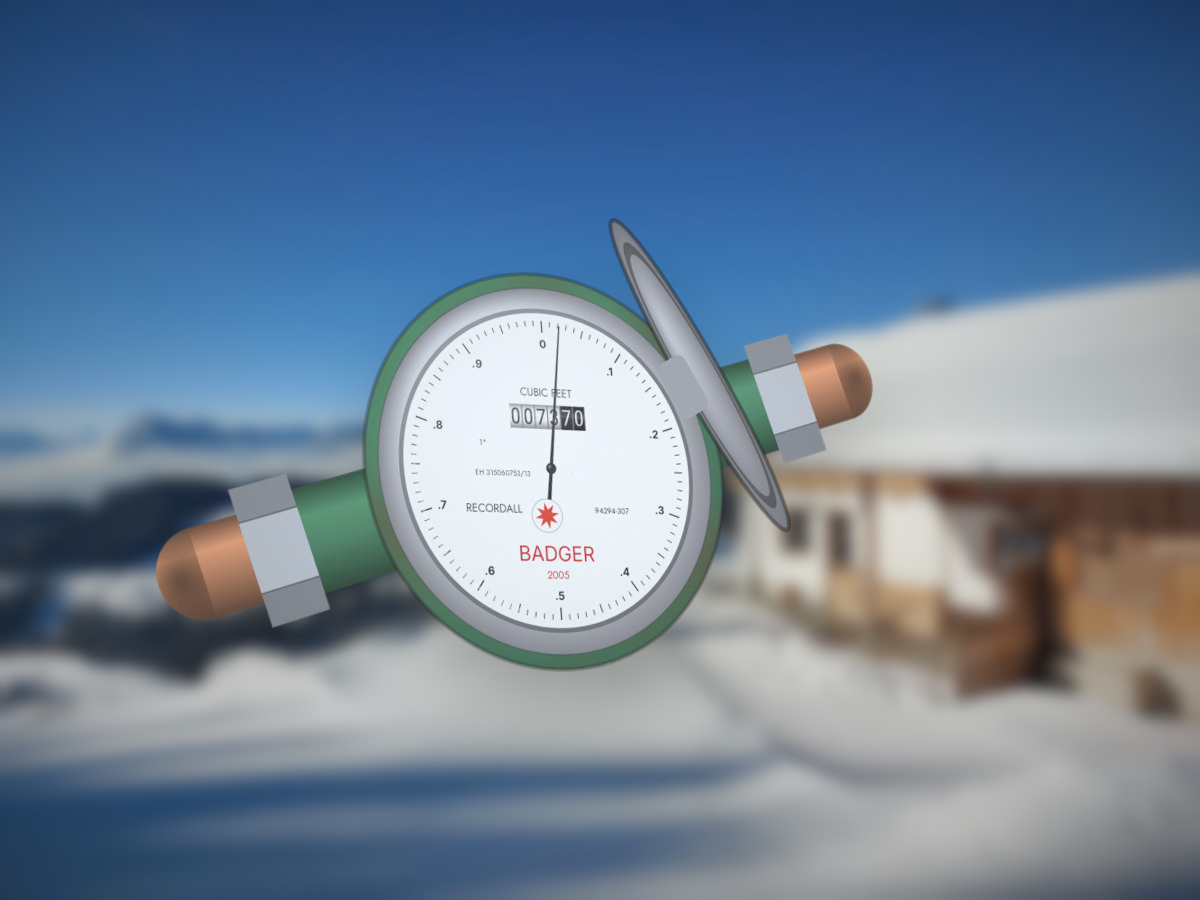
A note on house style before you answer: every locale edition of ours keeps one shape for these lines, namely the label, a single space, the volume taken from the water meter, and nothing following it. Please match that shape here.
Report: 7370.02 ft³
